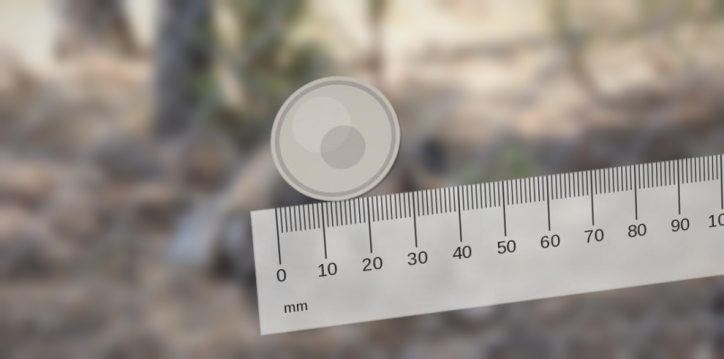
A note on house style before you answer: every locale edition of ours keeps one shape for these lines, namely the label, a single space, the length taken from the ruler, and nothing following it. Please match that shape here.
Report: 28 mm
